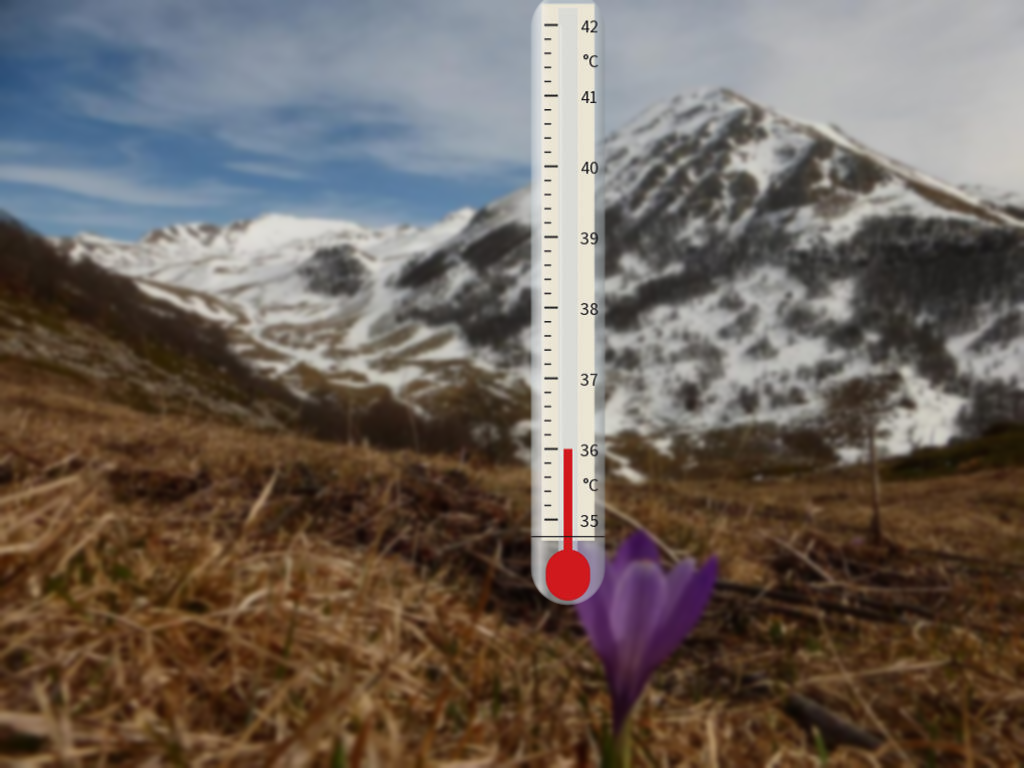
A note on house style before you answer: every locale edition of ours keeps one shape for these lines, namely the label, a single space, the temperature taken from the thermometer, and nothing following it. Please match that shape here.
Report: 36 °C
